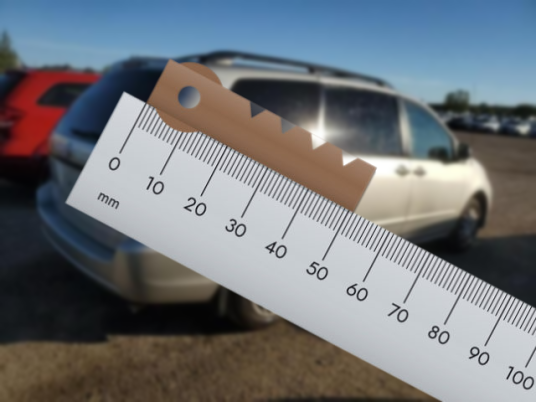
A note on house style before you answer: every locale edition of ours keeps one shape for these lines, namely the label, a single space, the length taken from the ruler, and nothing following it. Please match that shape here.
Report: 51 mm
